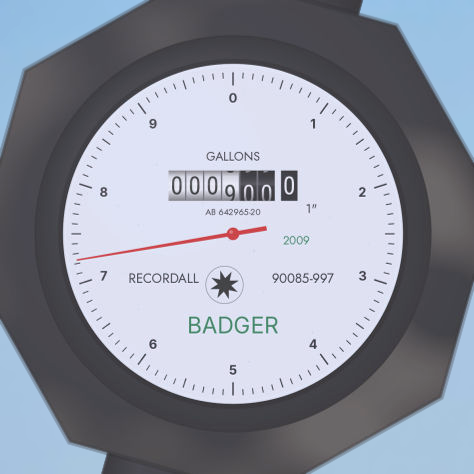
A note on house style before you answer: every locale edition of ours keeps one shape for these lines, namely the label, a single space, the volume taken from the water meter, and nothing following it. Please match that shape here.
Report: 8997.2 gal
